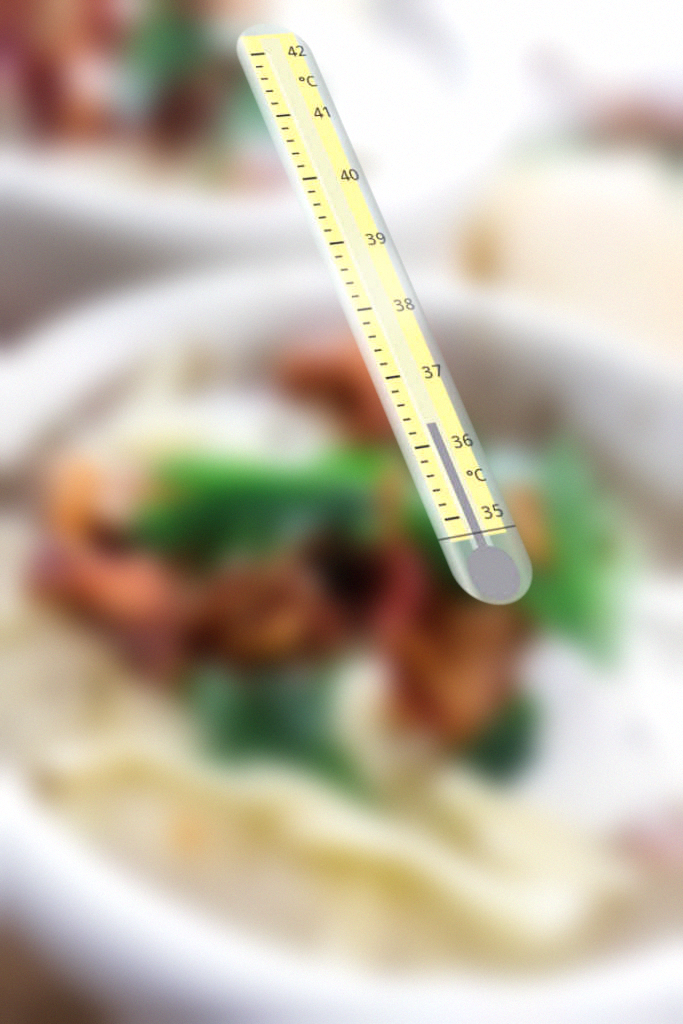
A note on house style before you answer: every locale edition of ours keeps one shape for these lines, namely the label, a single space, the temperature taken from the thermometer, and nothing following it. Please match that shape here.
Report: 36.3 °C
